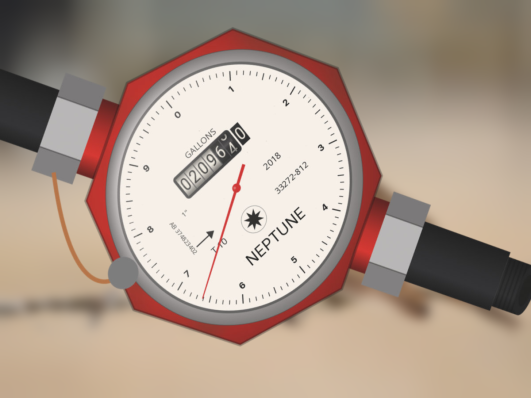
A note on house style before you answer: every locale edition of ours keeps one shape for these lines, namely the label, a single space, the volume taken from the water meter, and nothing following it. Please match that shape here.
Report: 209636.6 gal
